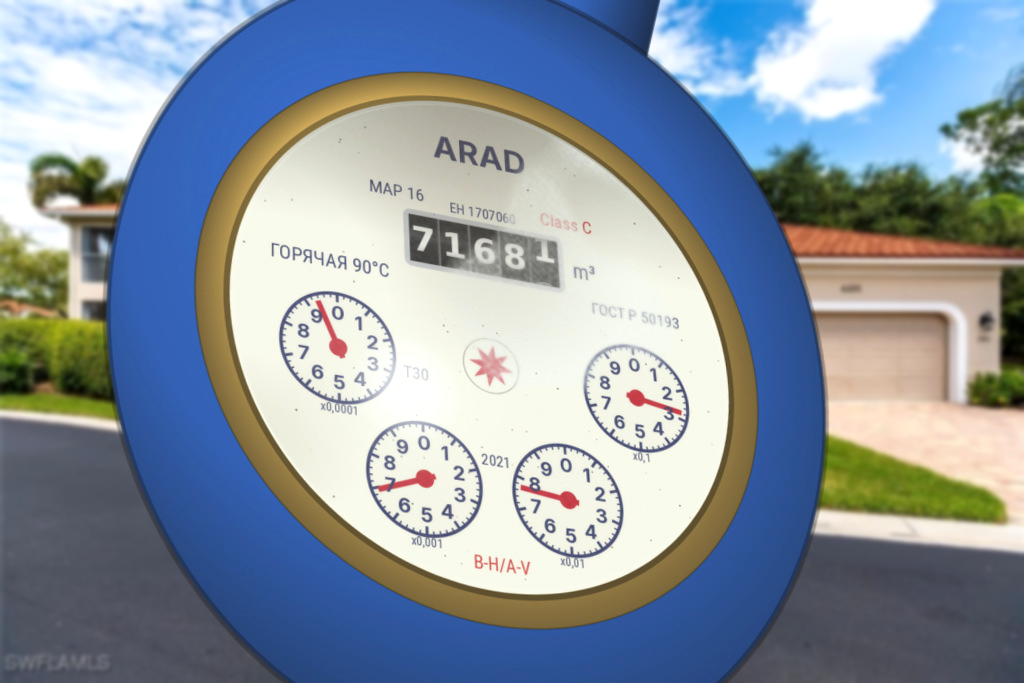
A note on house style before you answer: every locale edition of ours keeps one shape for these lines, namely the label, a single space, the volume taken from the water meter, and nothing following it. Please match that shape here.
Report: 71681.2769 m³
